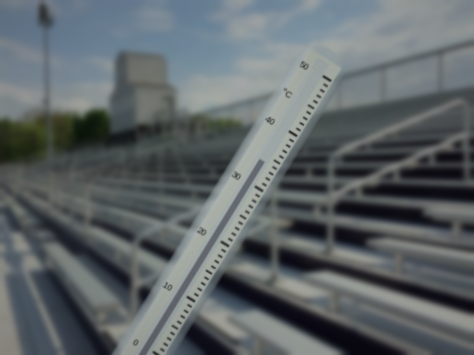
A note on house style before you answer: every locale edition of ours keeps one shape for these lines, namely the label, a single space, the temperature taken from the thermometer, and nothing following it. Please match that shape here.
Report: 34 °C
